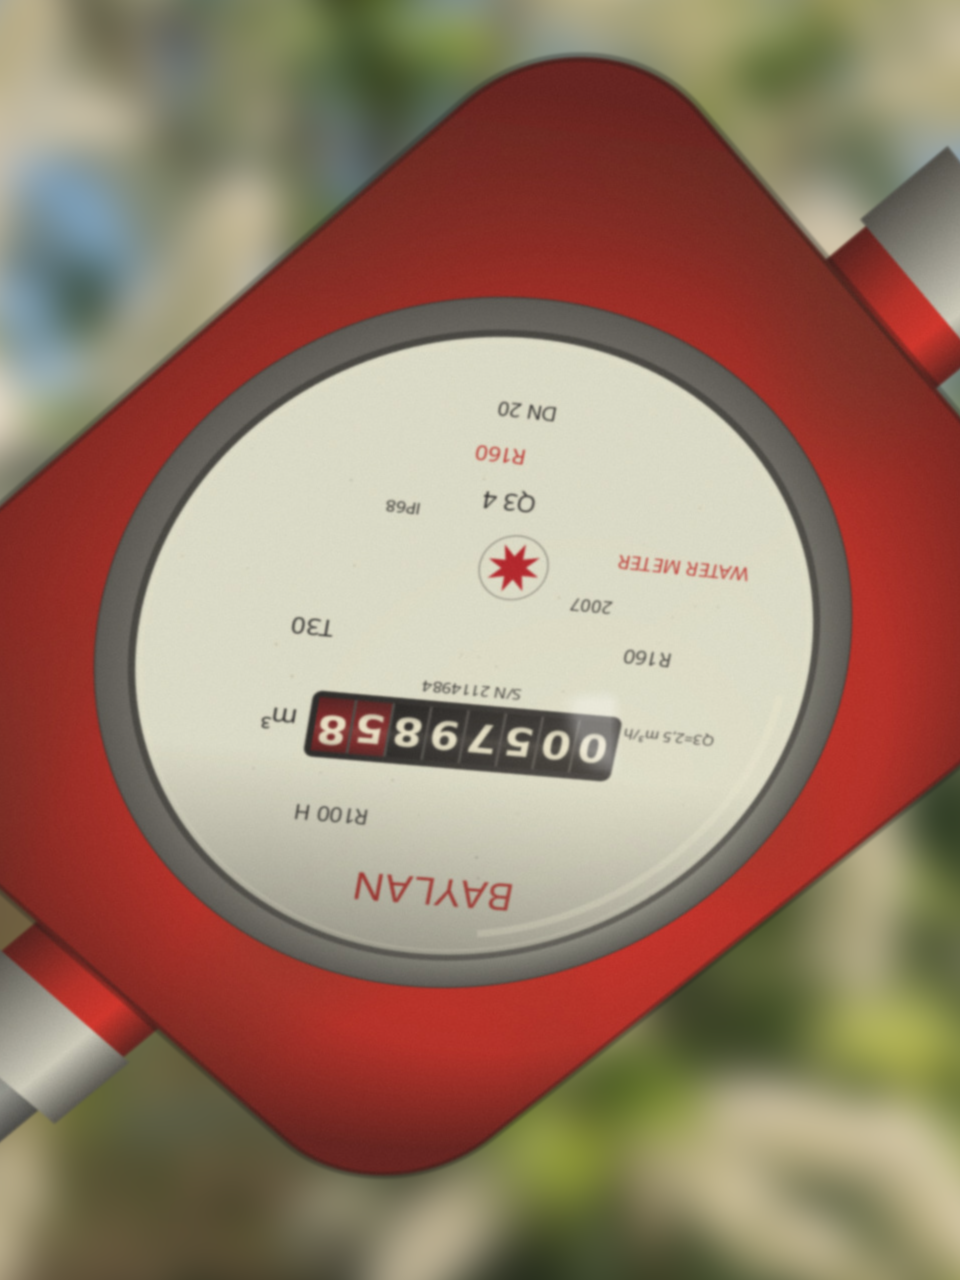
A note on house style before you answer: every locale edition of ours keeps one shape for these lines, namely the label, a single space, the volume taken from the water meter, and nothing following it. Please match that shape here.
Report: 5798.58 m³
